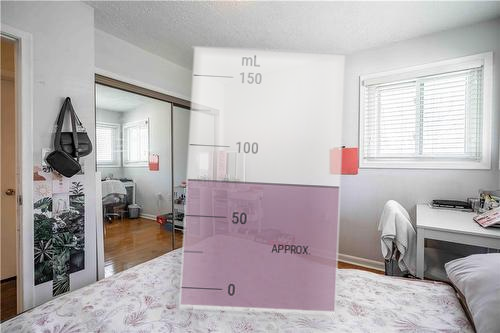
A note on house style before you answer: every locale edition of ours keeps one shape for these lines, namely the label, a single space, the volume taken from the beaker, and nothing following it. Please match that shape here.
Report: 75 mL
